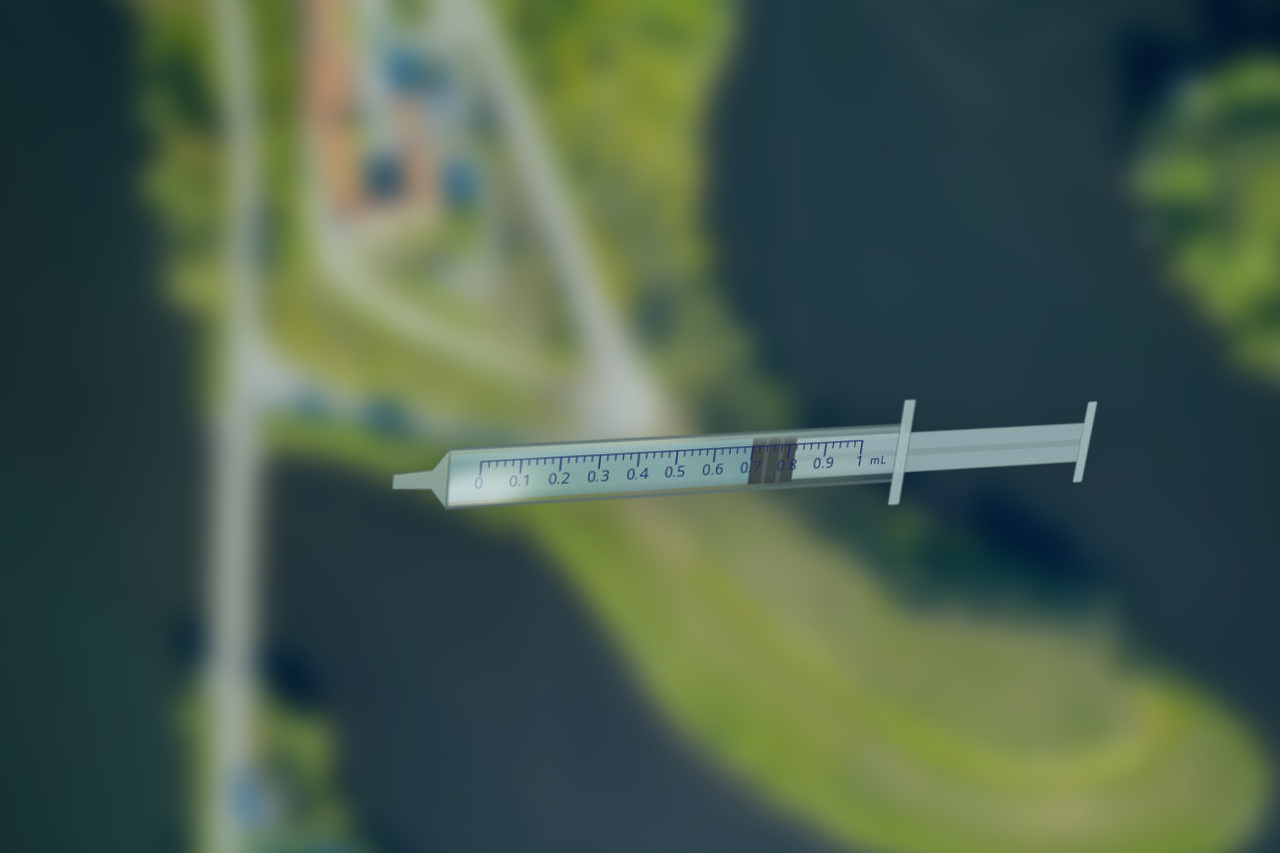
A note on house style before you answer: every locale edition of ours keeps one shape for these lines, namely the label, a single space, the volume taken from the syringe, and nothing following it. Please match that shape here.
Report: 0.7 mL
